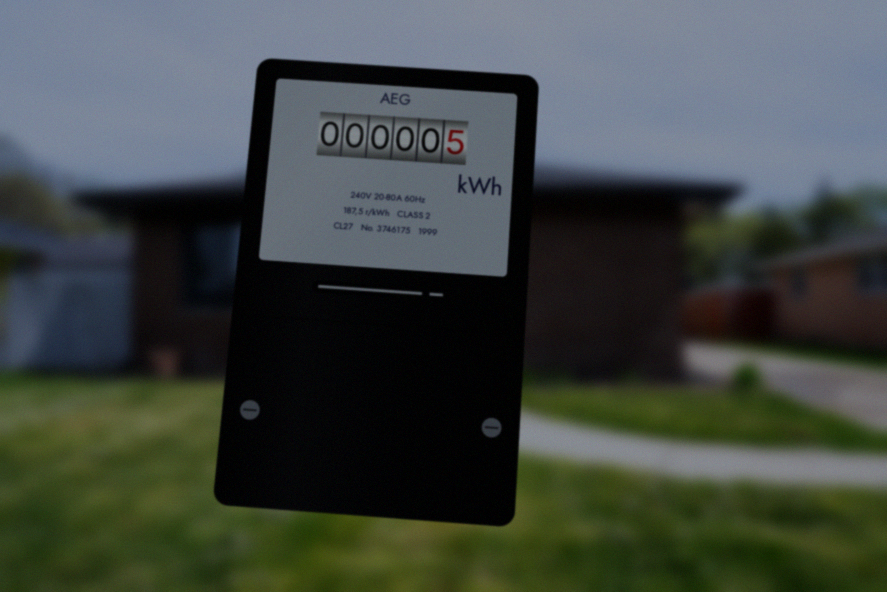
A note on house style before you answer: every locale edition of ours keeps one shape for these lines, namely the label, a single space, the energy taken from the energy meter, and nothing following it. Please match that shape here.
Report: 0.5 kWh
